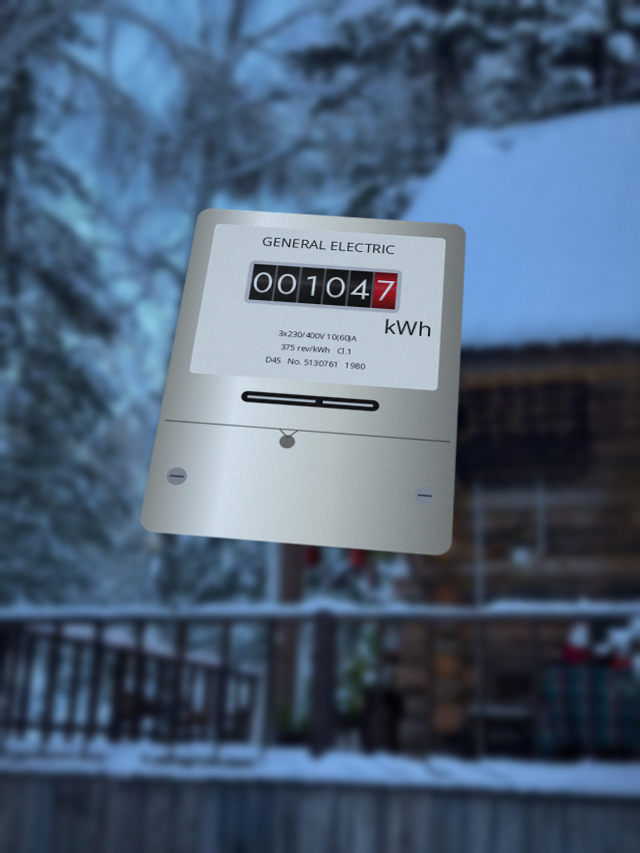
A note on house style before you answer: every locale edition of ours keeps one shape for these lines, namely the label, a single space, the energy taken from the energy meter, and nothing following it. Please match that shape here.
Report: 104.7 kWh
